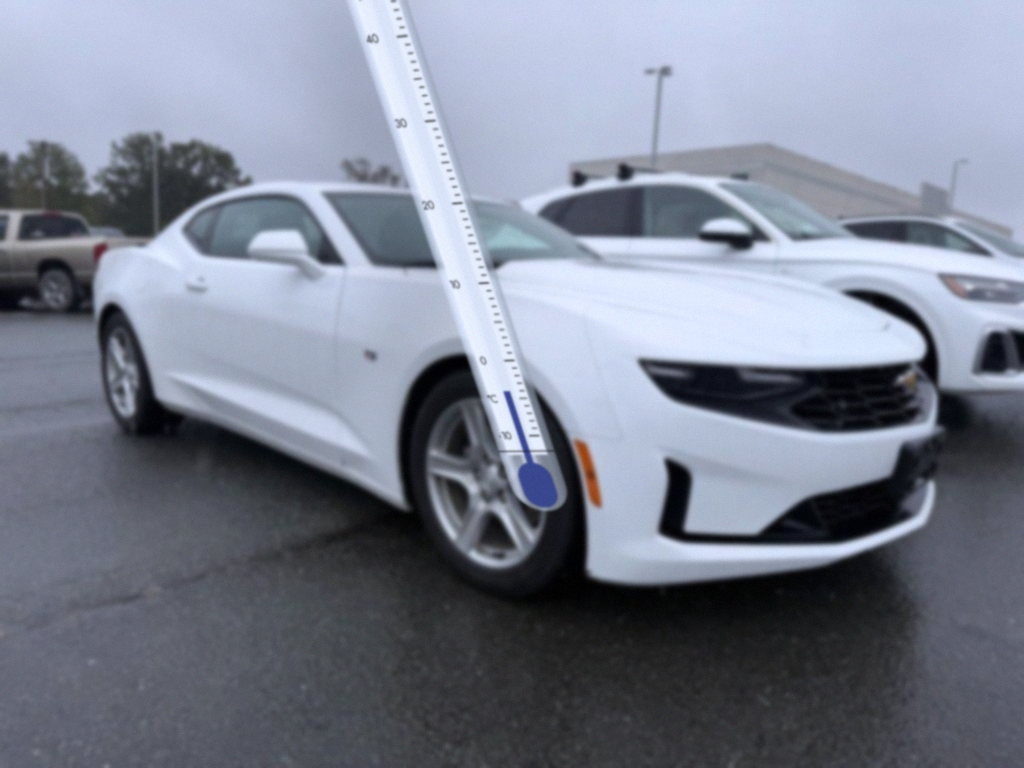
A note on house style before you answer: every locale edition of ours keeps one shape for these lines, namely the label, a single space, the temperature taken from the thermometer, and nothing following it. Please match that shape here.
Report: -4 °C
